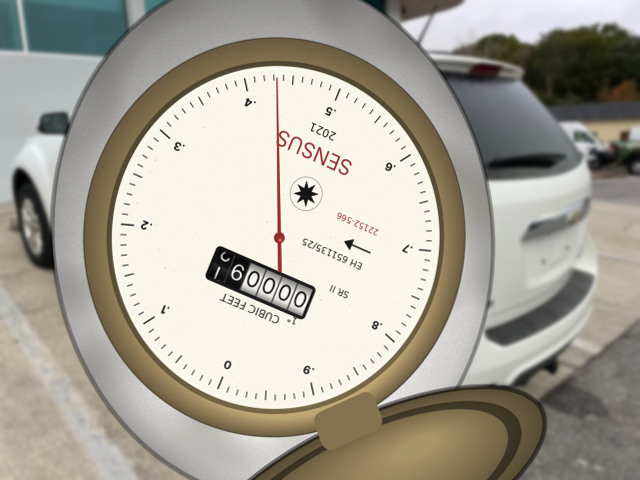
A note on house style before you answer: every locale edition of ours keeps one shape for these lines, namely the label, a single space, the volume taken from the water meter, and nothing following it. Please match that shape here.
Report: 91.43 ft³
